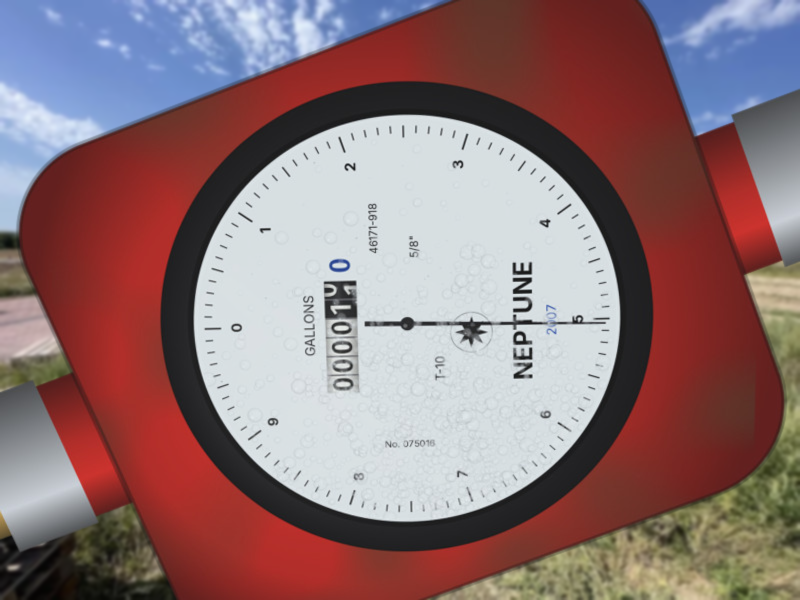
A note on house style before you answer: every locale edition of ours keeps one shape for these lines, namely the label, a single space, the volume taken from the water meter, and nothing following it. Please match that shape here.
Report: 105.0 gal
